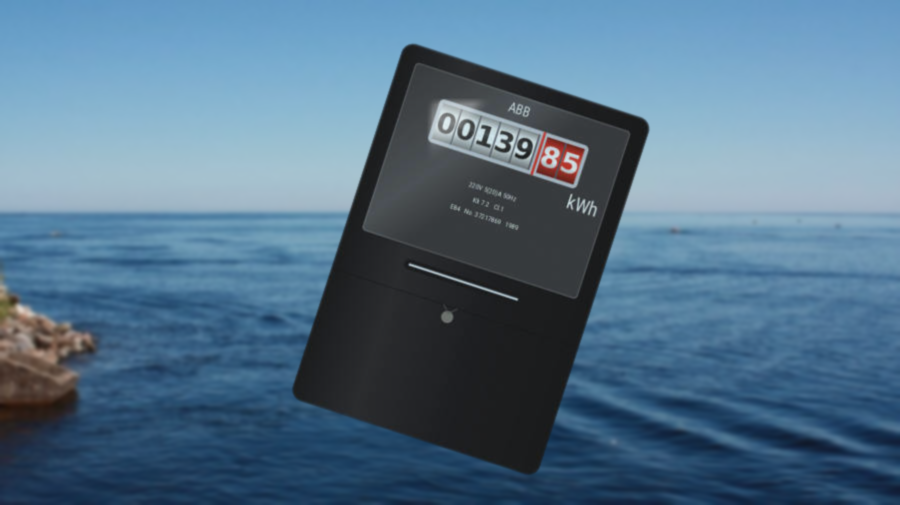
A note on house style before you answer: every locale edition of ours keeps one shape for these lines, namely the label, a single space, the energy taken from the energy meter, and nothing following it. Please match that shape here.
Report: 139.85 kWh
